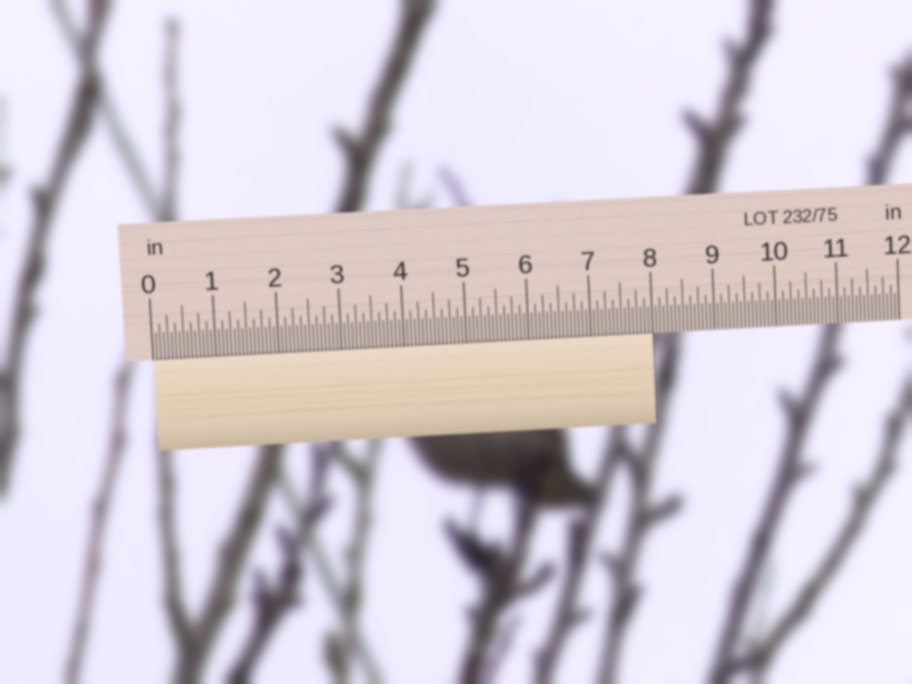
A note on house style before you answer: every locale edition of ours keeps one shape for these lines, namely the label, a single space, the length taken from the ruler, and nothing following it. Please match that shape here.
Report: 8 in
